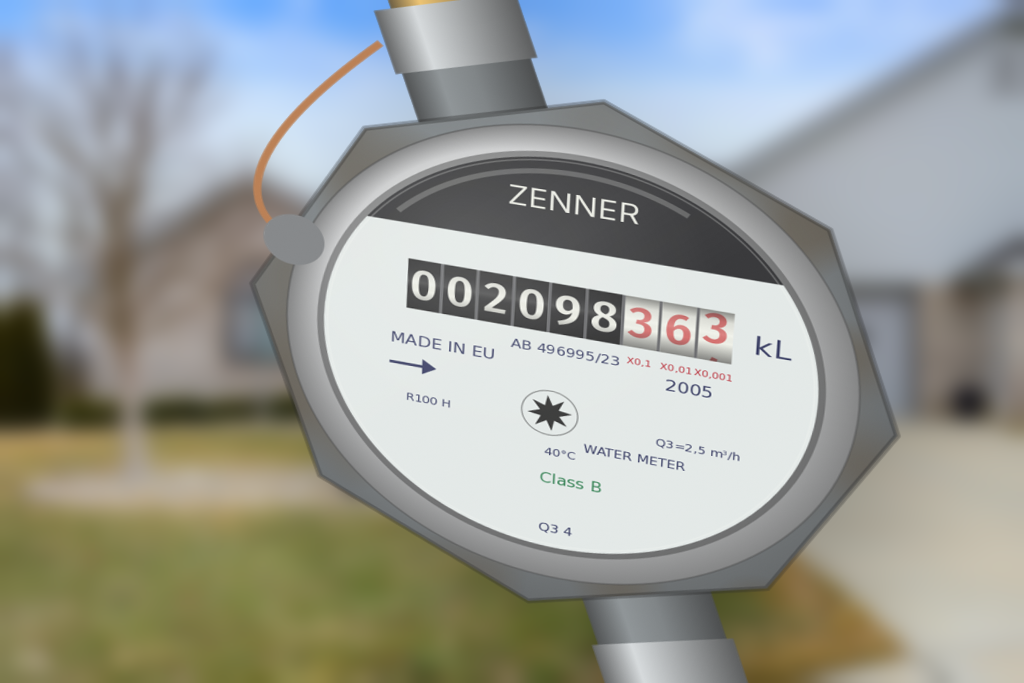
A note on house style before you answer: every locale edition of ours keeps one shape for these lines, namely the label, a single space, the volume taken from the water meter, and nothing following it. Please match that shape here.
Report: 2098.363 kL
